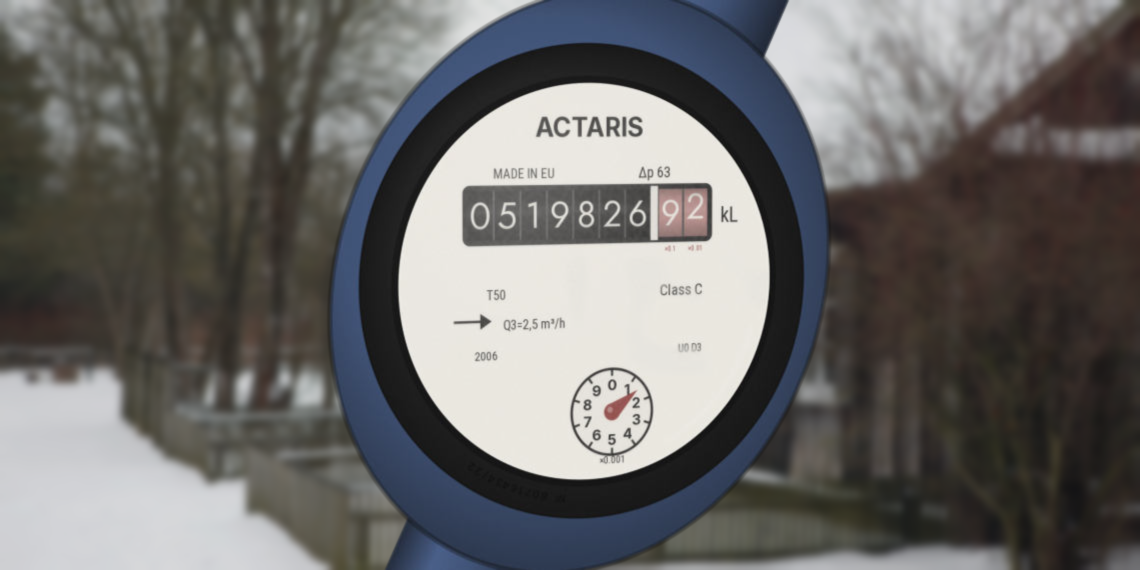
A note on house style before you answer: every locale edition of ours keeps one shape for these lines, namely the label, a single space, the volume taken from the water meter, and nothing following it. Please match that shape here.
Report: 519826.921 kL
